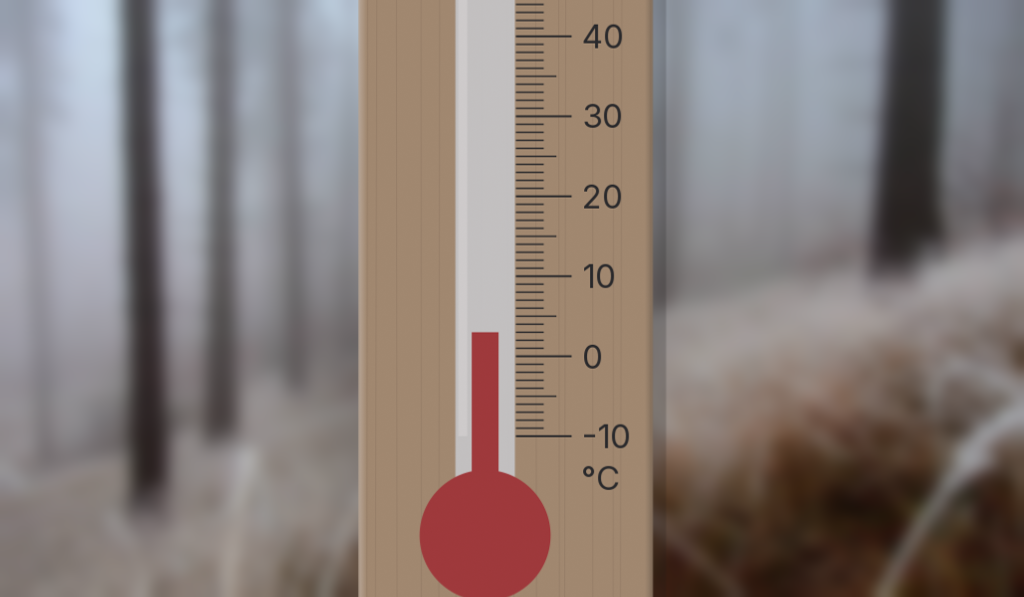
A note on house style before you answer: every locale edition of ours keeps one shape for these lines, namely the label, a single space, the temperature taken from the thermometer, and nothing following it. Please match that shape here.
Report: 3 °C
